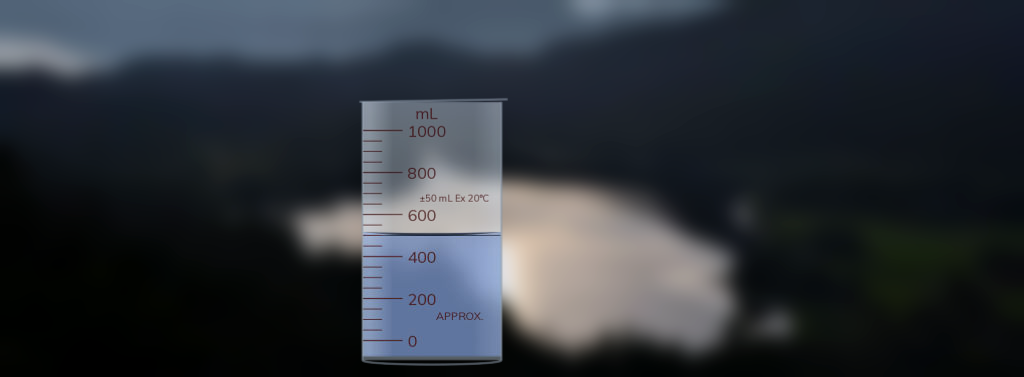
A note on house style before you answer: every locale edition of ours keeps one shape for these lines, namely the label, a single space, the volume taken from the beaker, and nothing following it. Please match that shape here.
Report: 500 mL
